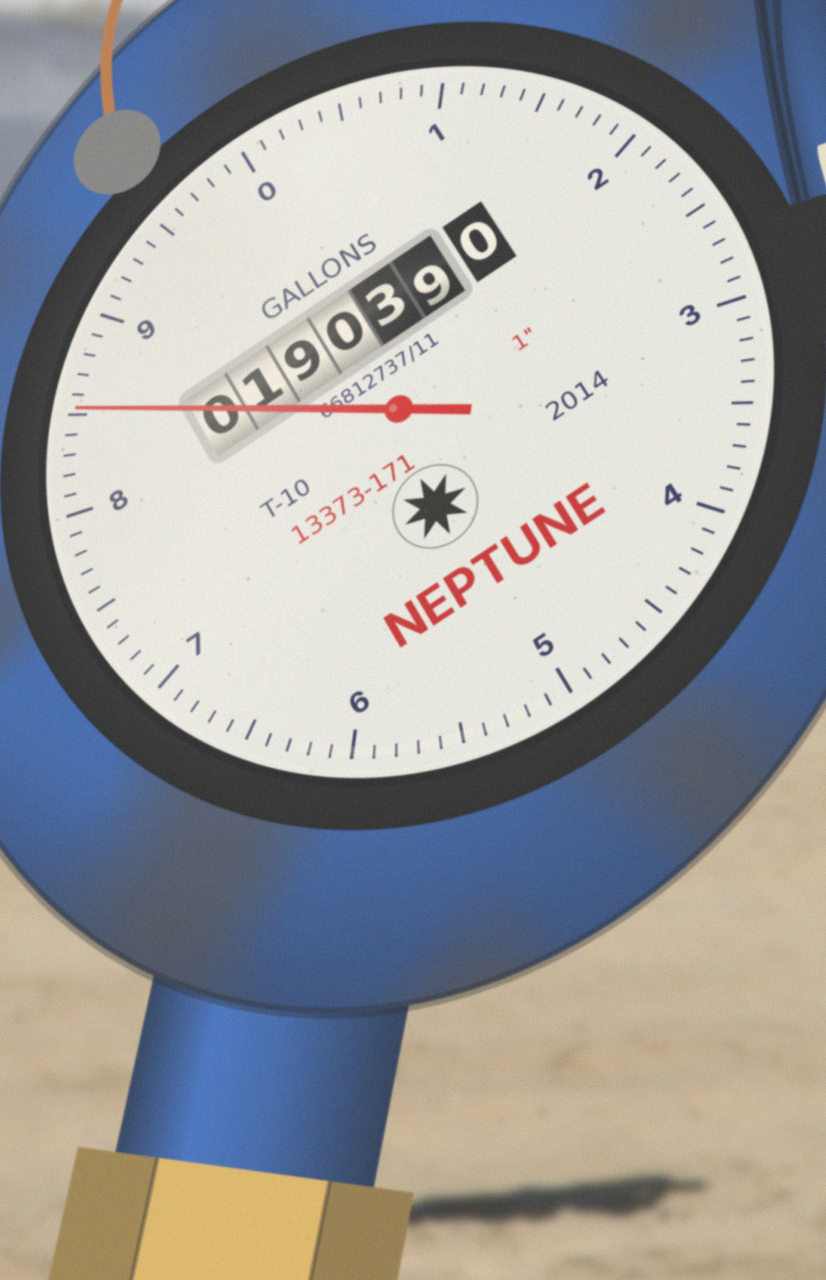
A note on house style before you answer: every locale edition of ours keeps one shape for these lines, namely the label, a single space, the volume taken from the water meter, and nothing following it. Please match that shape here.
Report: 190388.5 gal
